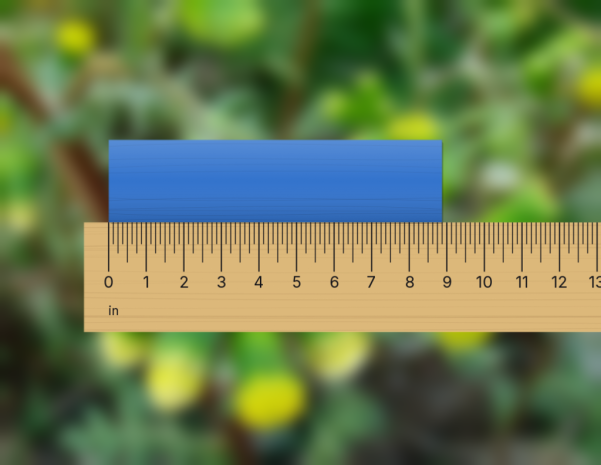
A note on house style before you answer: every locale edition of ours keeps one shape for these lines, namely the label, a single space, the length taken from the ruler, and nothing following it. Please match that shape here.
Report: 8.875 in
